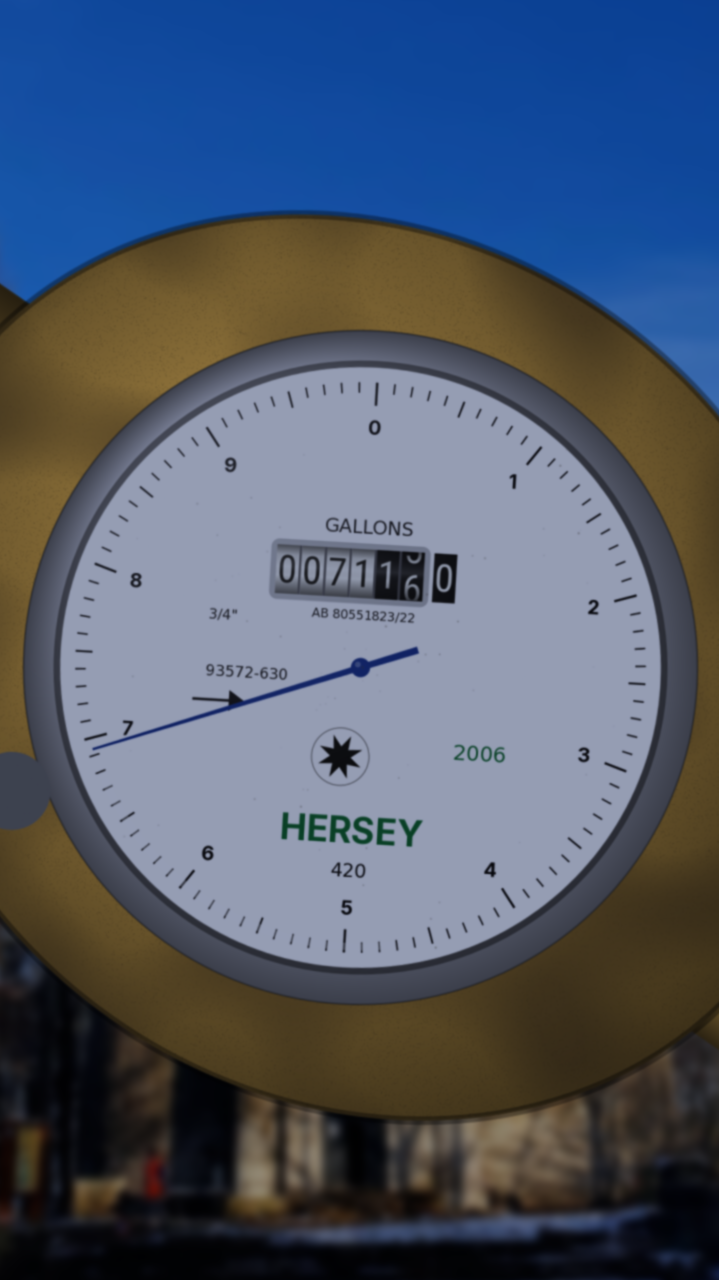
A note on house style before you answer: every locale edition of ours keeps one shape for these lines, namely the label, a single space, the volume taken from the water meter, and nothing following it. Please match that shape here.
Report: 71156.9 gal
